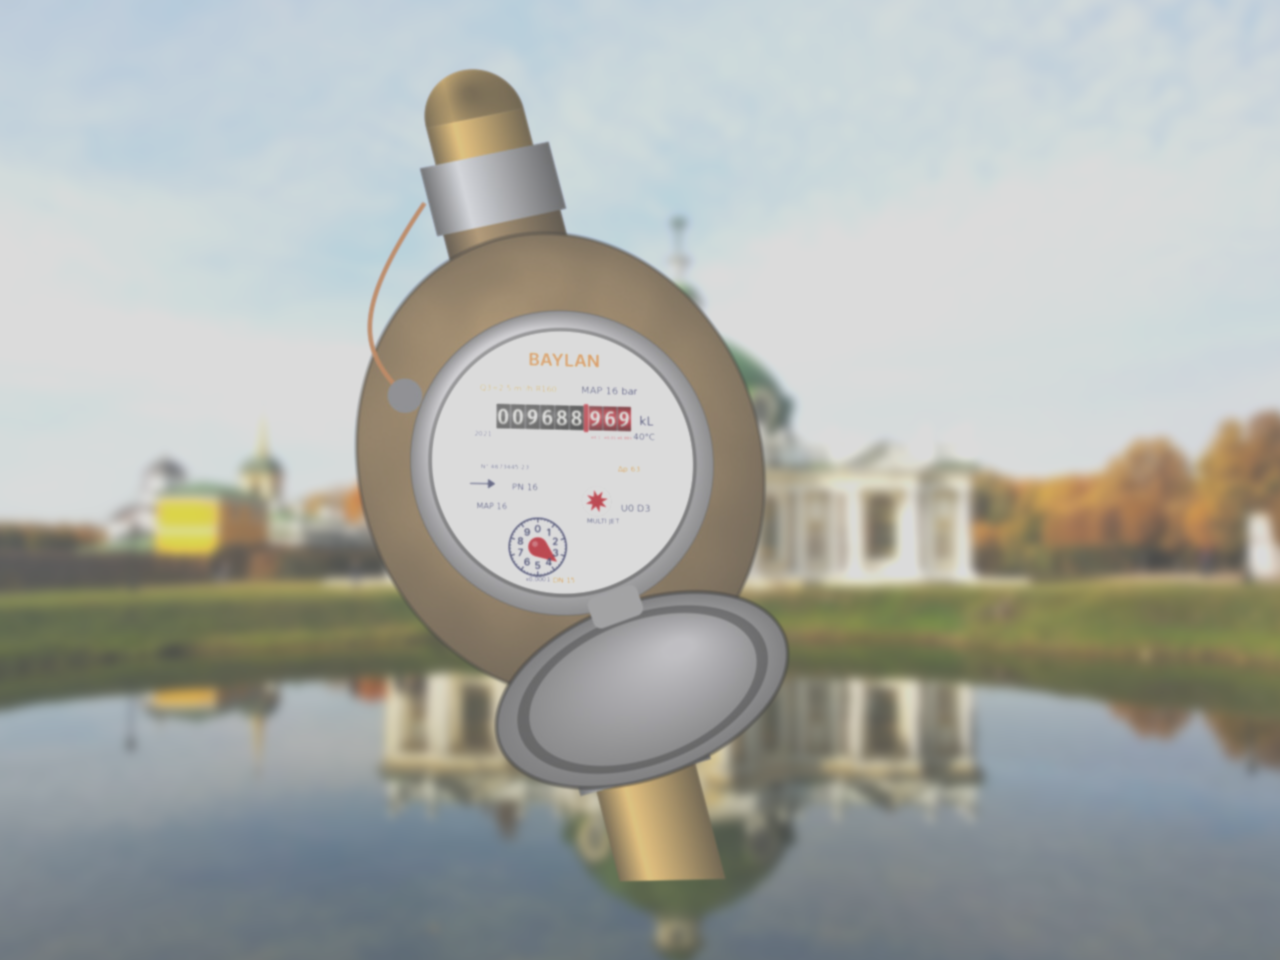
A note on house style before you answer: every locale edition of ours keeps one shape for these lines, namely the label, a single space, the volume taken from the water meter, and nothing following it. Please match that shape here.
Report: 9688.9693 kL
